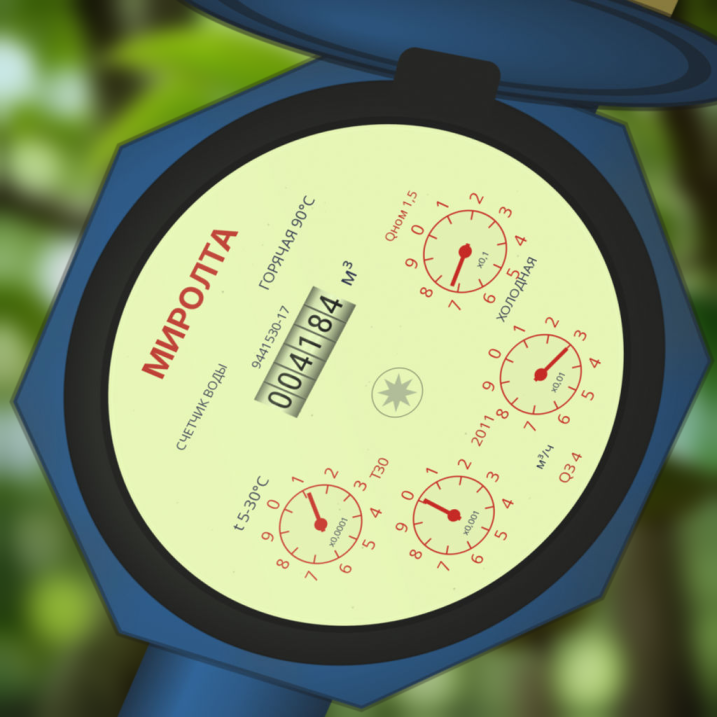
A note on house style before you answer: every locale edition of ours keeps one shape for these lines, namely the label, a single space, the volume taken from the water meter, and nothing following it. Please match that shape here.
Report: 4184.7301 m³
